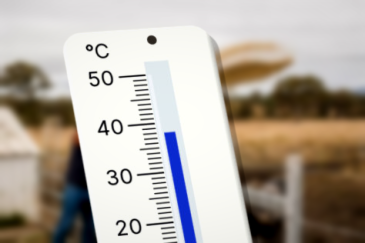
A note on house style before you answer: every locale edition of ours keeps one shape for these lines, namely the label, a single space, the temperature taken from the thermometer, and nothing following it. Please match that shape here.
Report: 38 °C
